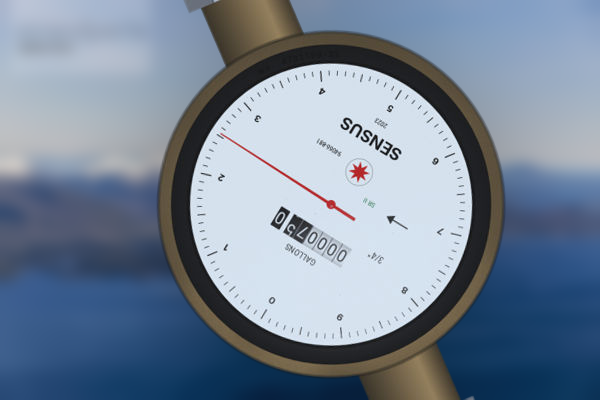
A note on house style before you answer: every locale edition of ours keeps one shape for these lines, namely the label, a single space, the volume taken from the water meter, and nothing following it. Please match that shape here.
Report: 752.5 gal
